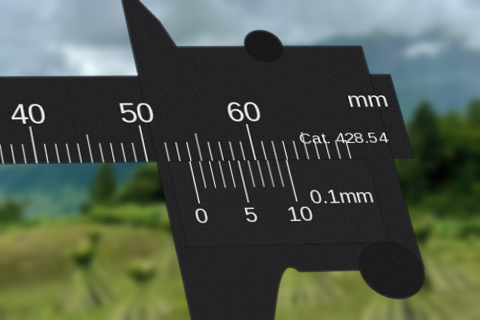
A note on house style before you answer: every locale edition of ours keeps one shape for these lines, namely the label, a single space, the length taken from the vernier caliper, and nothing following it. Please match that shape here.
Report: 53.9 mm
